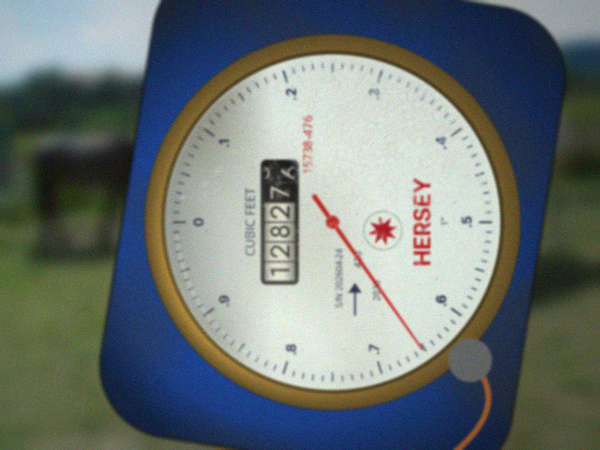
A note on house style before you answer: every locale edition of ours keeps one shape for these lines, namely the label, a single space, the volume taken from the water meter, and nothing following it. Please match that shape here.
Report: 128275.65 ft³
